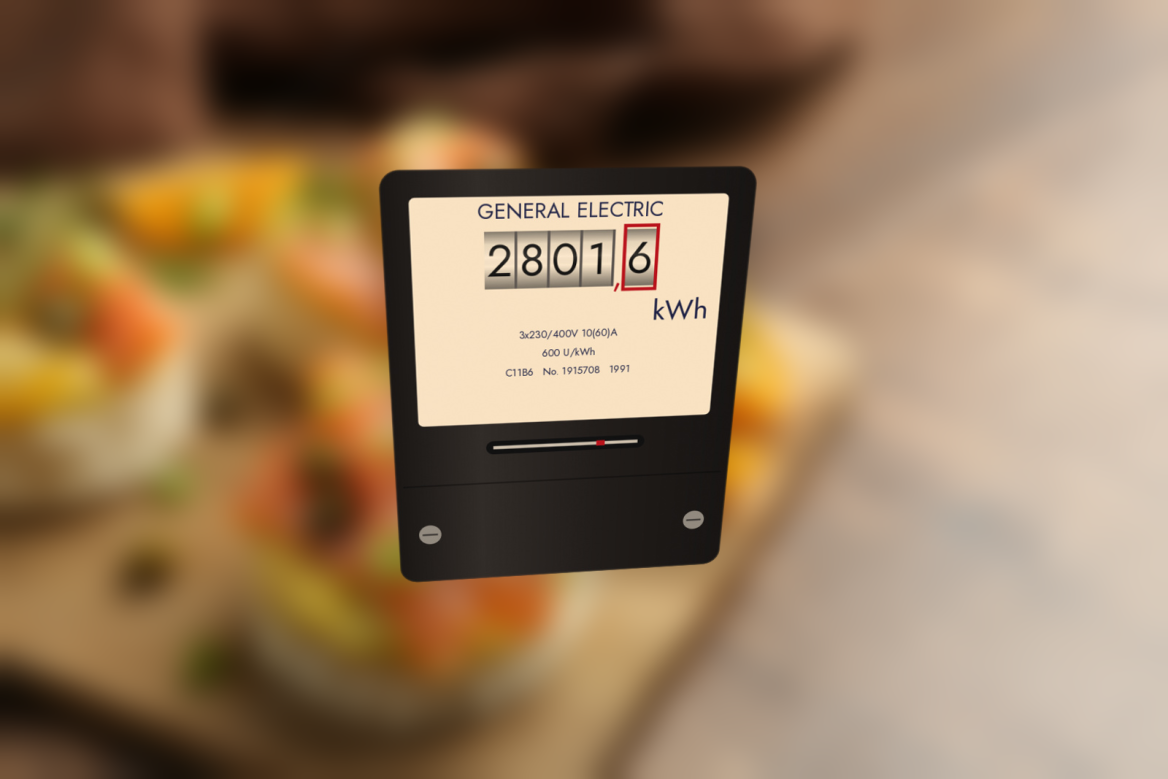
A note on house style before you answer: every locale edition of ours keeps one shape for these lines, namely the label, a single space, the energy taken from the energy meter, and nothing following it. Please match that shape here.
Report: 2801.6 kWh
